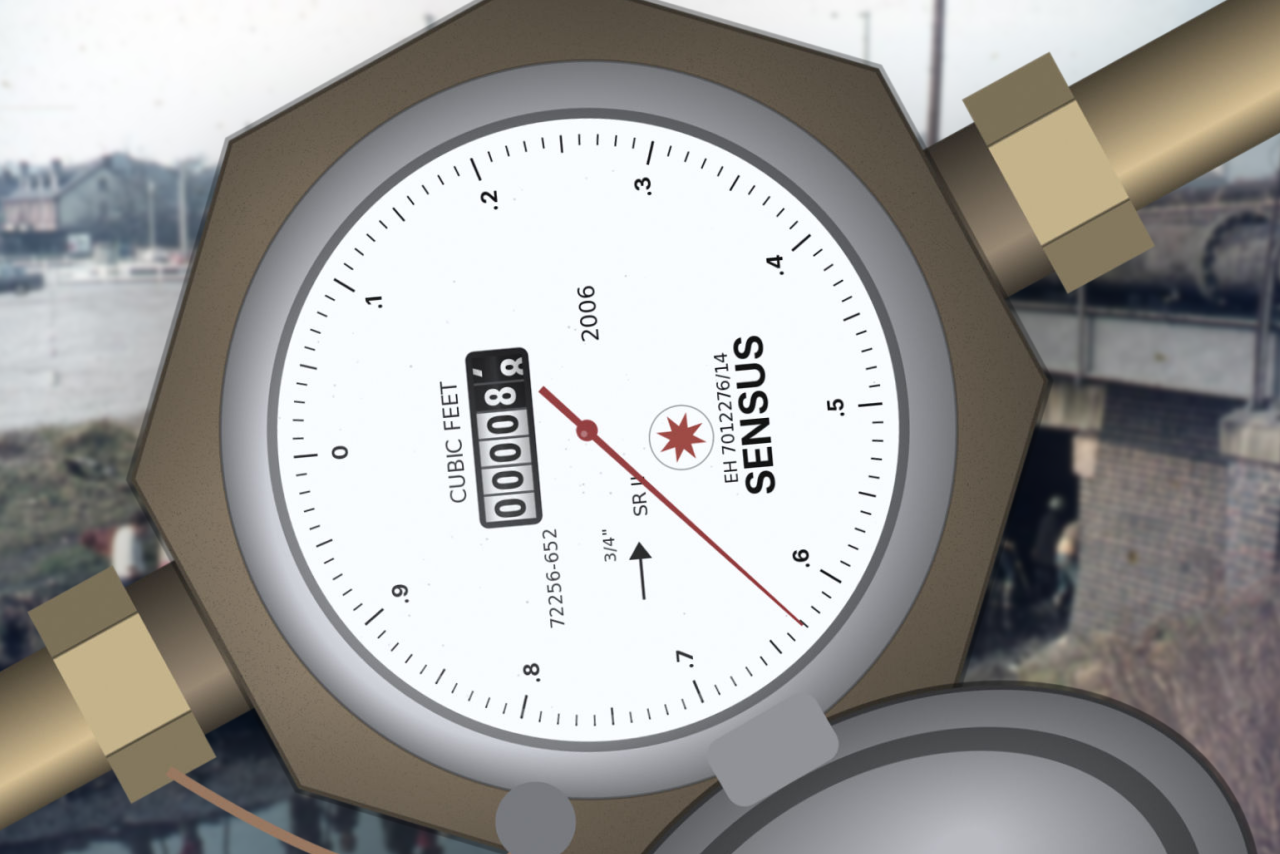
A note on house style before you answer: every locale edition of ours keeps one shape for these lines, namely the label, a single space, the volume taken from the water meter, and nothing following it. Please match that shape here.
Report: 87.63 ft³
